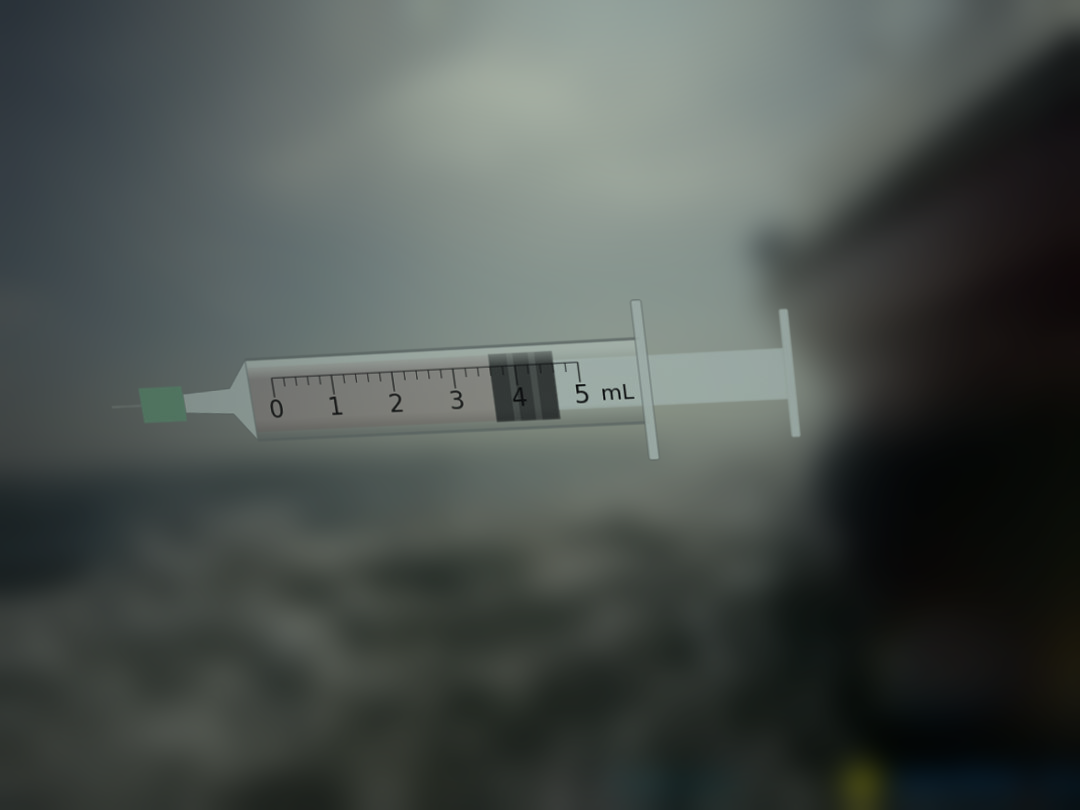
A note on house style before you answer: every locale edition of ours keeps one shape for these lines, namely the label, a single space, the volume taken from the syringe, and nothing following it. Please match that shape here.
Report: 3.6 mL
